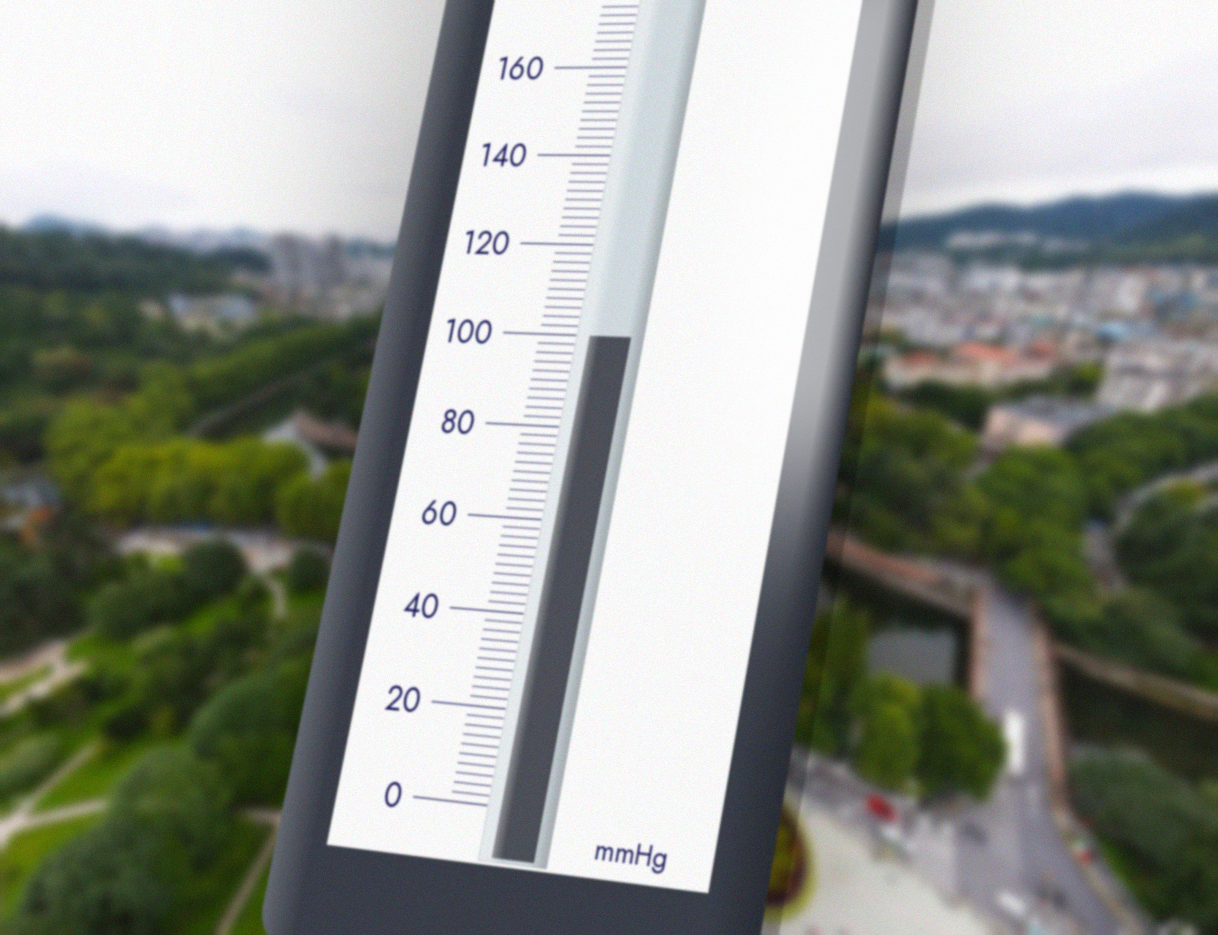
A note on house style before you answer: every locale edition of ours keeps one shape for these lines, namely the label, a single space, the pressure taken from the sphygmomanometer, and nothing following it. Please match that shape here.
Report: 100 mmHg
